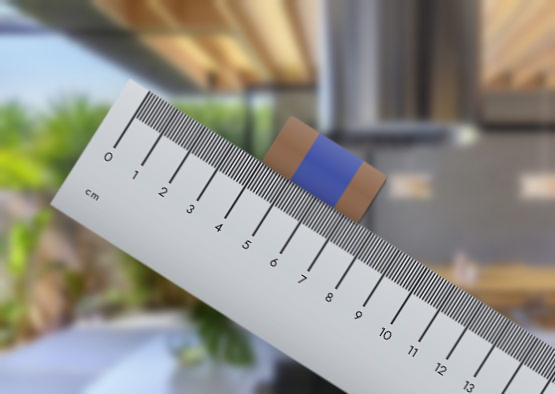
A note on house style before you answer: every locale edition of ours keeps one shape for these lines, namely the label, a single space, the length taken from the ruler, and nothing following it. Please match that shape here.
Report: 3.5 cm
